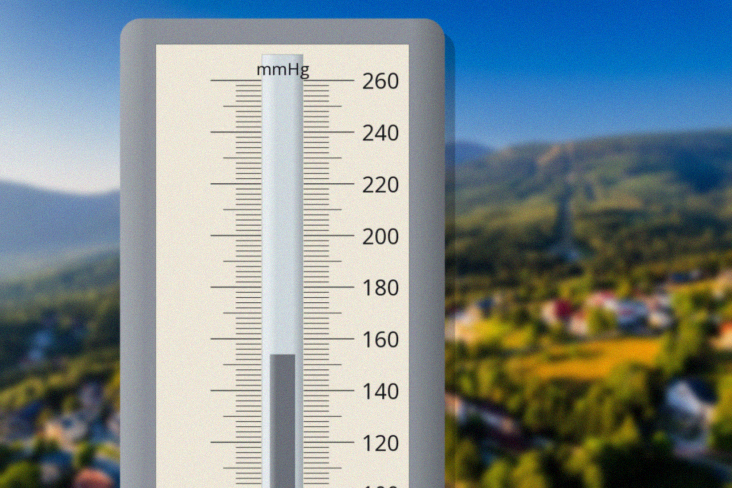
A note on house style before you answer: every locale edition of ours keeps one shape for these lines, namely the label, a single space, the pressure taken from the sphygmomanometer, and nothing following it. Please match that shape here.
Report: 154 mmHg
